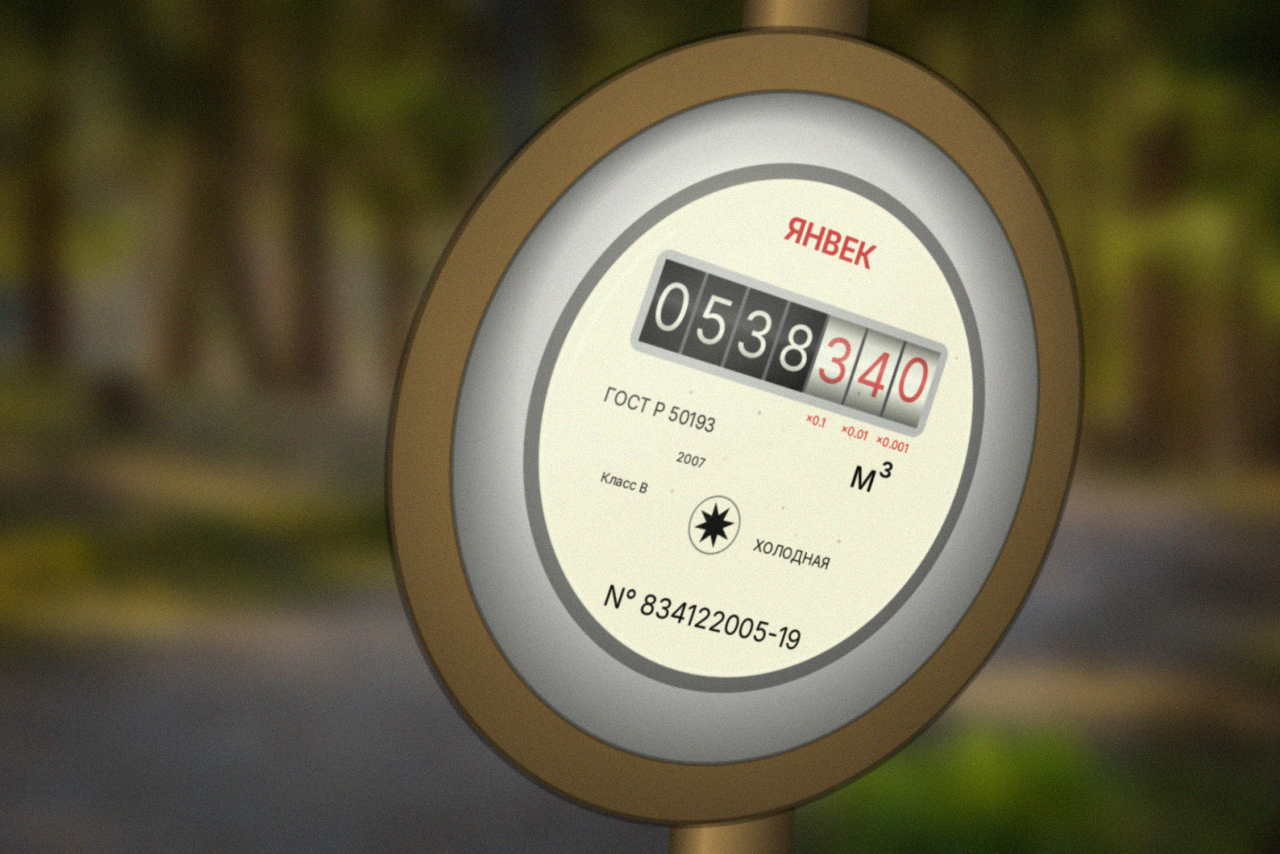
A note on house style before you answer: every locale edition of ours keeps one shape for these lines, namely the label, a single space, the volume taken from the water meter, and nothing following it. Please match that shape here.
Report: 538.340 m³
